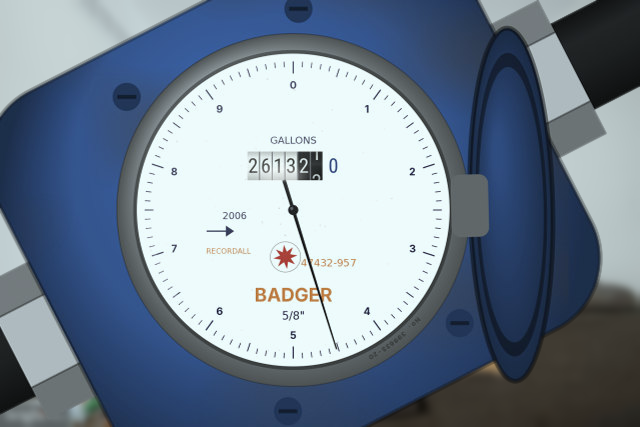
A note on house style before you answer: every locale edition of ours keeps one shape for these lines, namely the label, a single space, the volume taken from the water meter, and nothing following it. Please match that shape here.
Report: 2613214.5 gal
